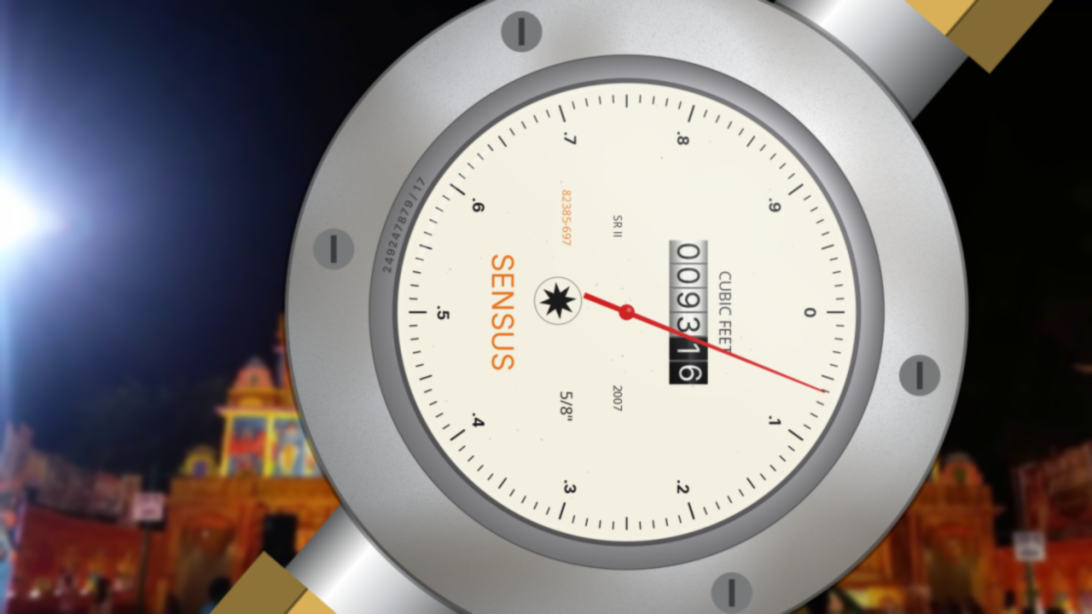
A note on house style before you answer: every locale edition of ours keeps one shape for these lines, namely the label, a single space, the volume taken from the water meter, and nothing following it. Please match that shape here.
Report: 9316.06 ft³
